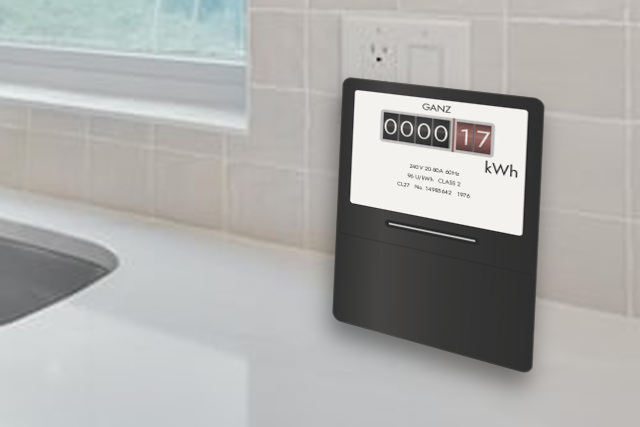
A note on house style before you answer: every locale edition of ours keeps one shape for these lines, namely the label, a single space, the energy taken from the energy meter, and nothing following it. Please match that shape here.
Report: 0.17 kWh
